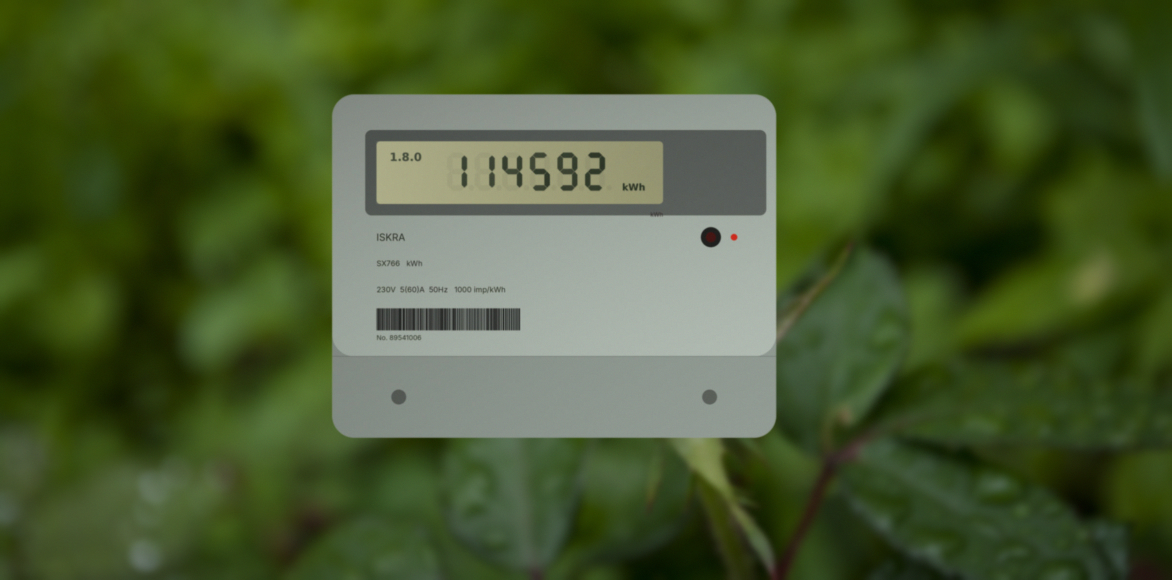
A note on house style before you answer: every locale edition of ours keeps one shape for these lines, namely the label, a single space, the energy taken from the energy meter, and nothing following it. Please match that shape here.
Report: 114592 kWh
